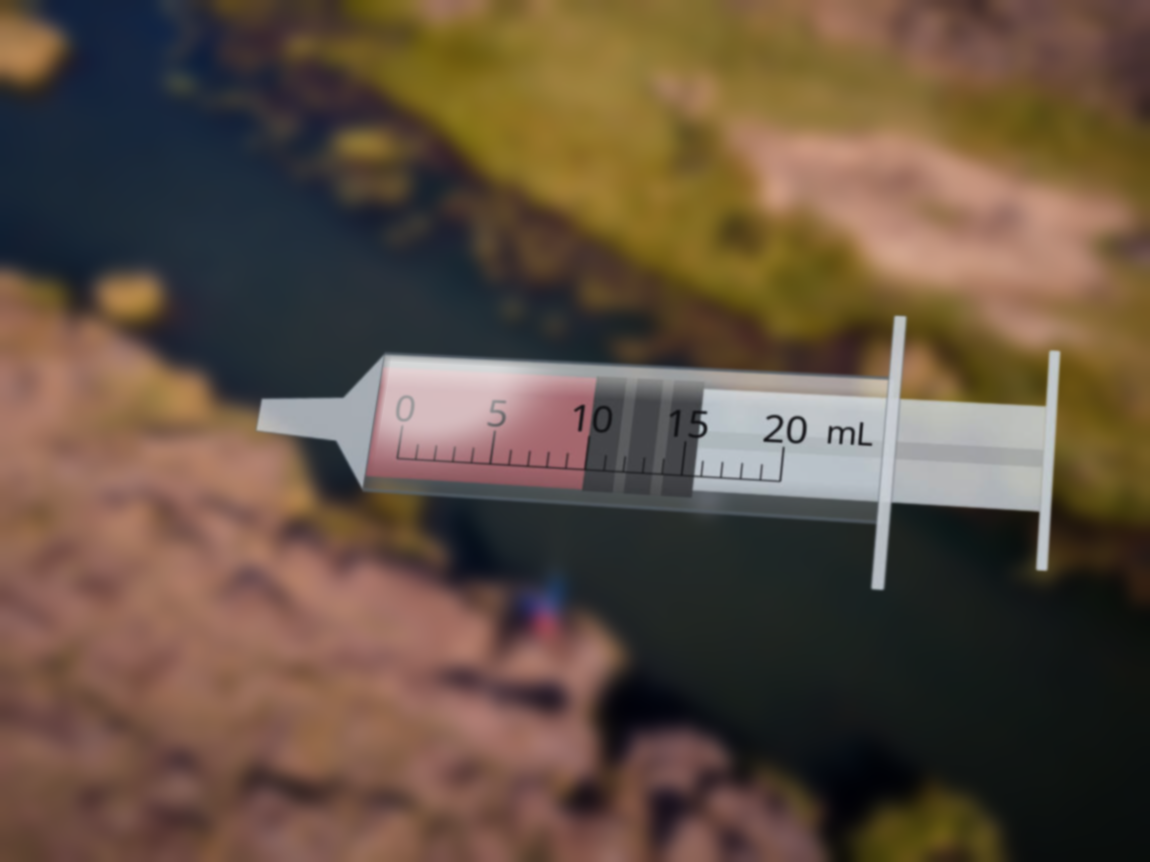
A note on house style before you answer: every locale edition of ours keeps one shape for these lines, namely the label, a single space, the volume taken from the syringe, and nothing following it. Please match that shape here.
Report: 10 mL
